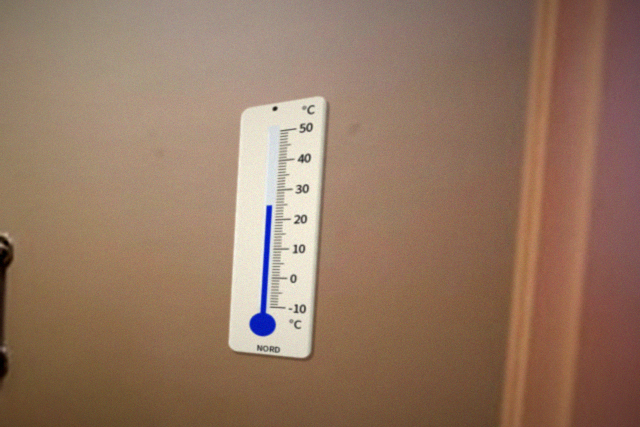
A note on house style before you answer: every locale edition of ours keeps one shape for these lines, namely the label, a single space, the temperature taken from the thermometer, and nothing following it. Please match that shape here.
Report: 25 °C
